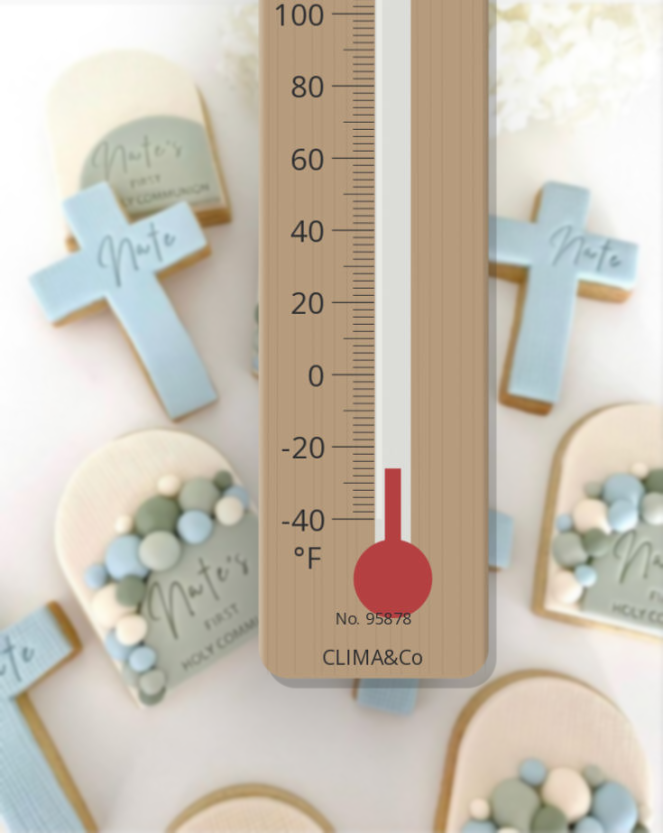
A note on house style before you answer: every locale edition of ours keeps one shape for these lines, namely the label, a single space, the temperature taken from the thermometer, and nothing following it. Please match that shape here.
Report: -26 °F
